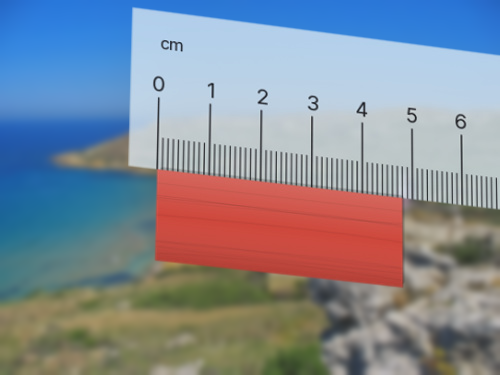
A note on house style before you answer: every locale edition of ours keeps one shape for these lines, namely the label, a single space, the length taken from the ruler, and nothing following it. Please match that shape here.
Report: 4.8 cm
